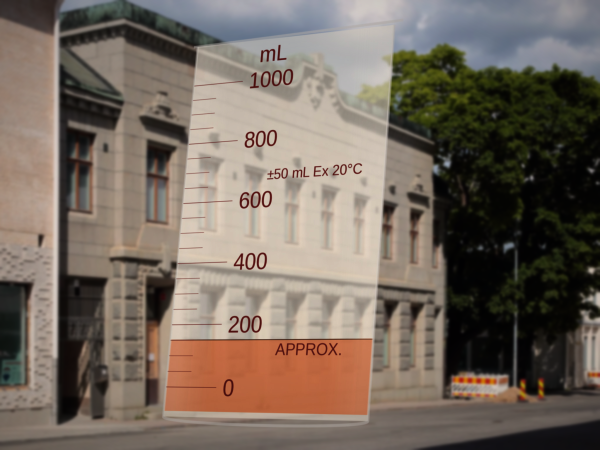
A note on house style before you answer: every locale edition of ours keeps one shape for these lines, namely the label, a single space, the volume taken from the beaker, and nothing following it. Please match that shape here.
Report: 150 mL
